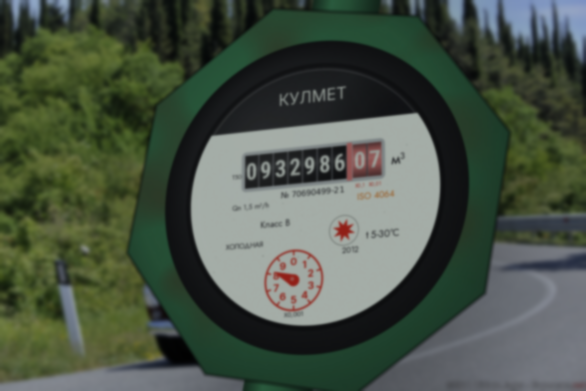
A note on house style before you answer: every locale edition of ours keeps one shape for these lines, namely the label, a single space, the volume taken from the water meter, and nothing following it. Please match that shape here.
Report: 932986.078 m³
